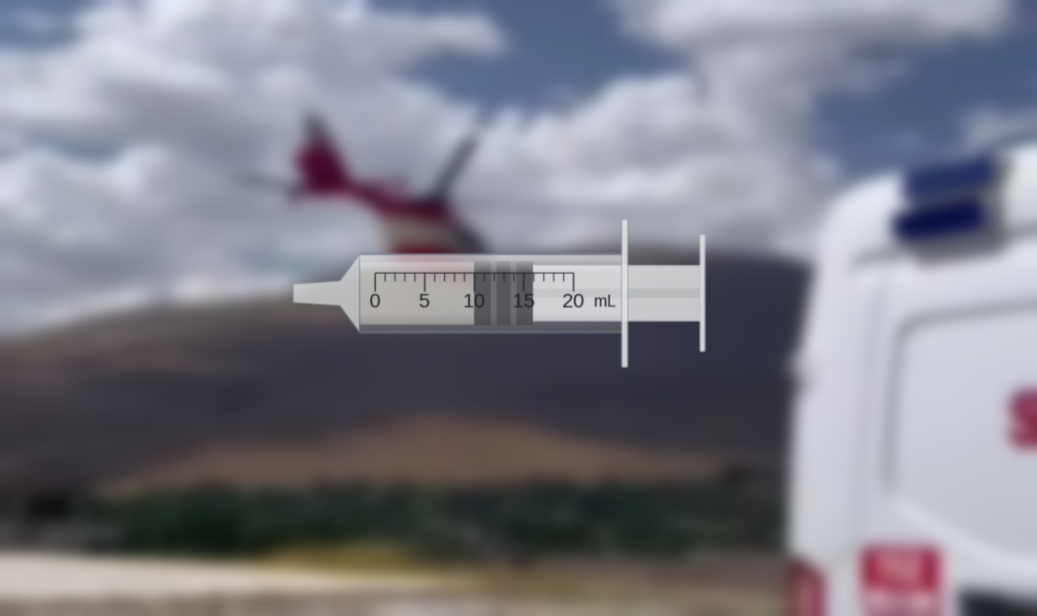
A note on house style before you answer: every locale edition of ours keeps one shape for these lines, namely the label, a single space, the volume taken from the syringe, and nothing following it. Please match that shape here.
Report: 10 mL
